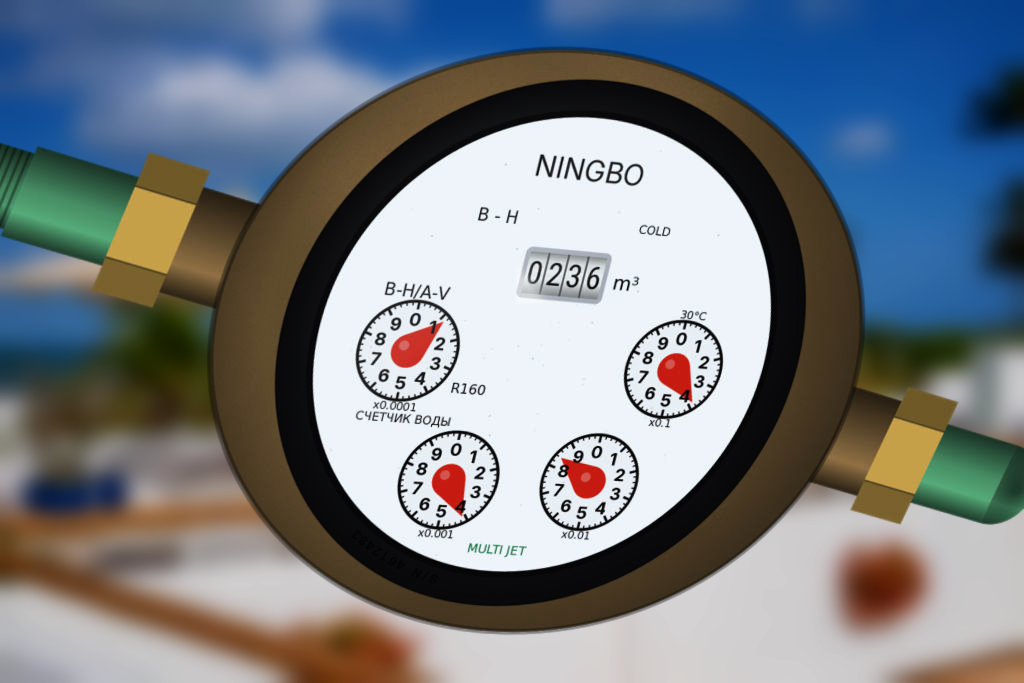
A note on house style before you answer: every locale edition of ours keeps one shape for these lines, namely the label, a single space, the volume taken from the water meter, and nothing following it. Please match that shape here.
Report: 236.3841 m³
